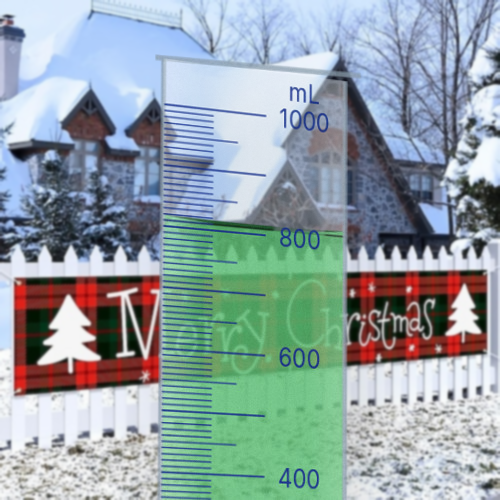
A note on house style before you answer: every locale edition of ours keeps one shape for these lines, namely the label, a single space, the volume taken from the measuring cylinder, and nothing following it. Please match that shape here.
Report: 810 mL
